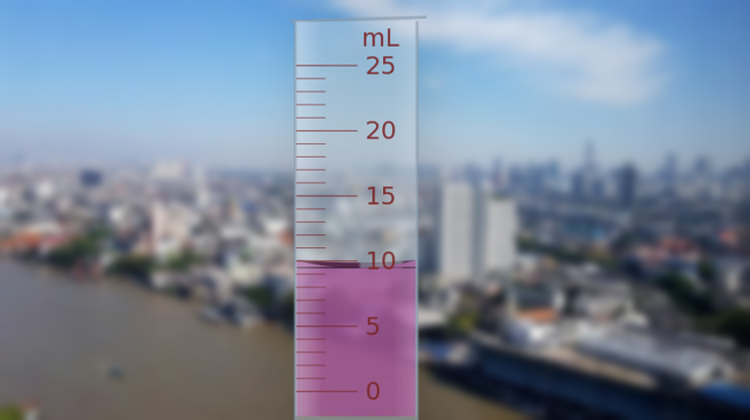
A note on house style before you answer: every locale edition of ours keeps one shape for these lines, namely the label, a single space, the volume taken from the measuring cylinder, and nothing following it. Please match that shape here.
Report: 9.5 mL
